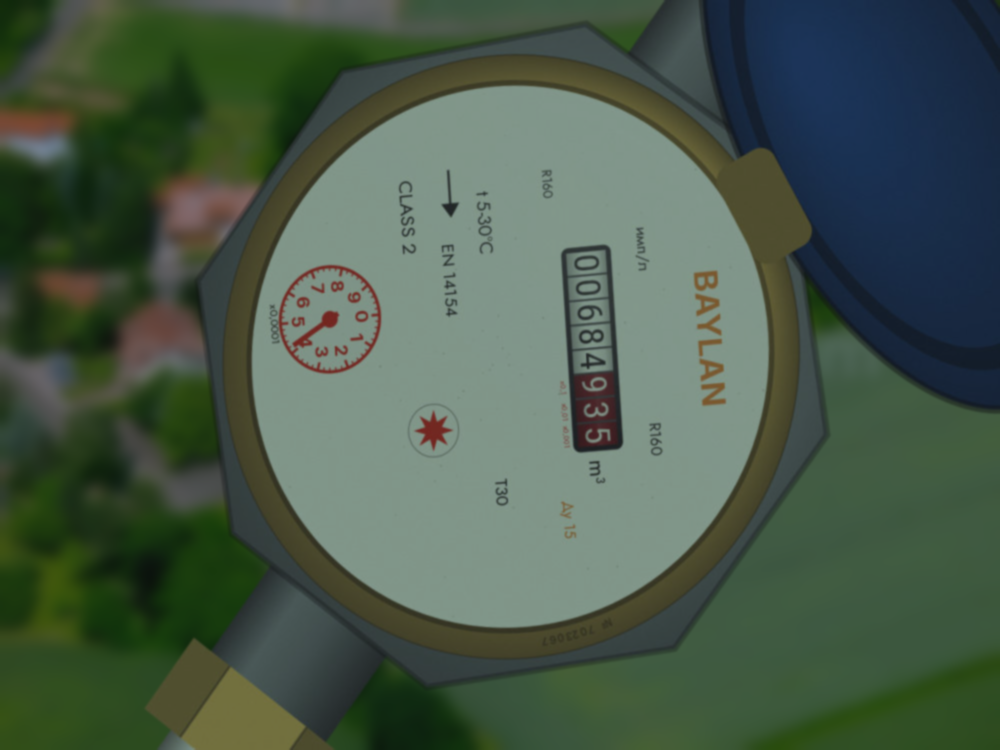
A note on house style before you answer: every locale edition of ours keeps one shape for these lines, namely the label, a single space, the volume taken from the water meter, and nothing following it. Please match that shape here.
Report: 684.9354 m³
